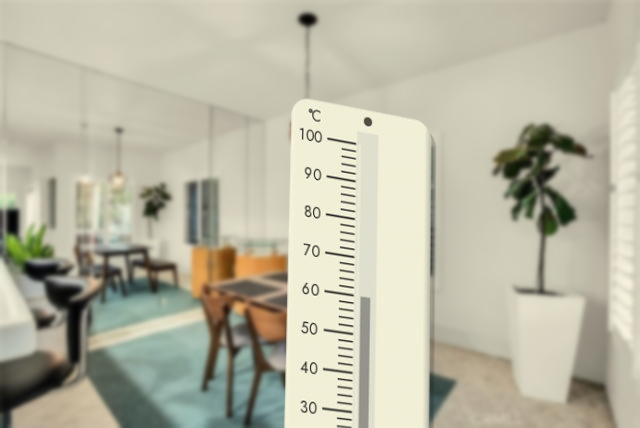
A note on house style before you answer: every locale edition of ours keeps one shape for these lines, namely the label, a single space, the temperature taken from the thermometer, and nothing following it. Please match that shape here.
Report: 60 °C
